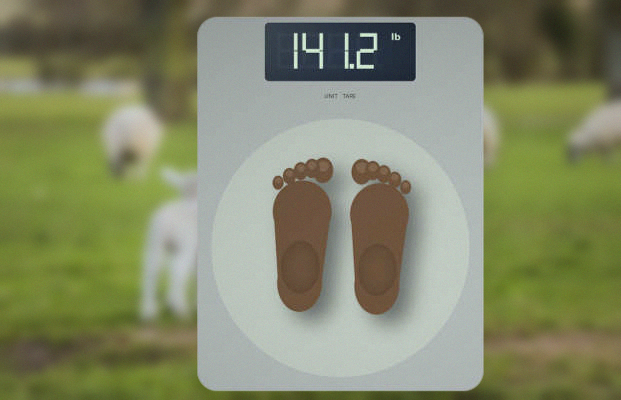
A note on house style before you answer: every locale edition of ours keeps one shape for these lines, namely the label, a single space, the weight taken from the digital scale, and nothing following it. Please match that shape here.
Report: 141.2 lb
